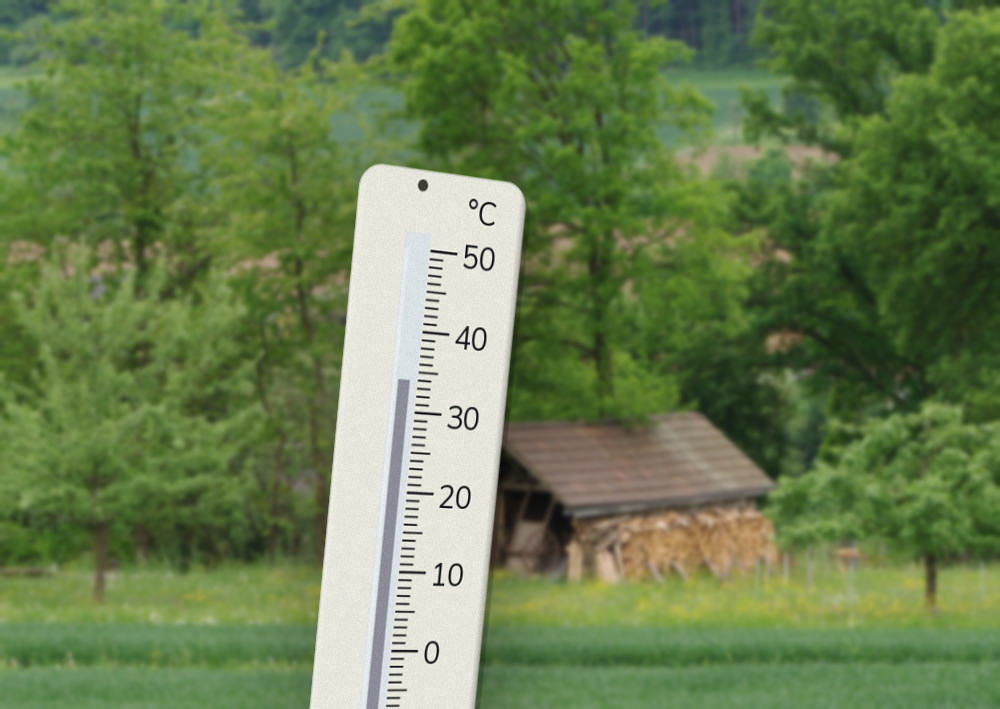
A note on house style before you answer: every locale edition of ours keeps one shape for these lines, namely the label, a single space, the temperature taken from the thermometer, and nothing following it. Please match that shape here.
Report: 34 °C
